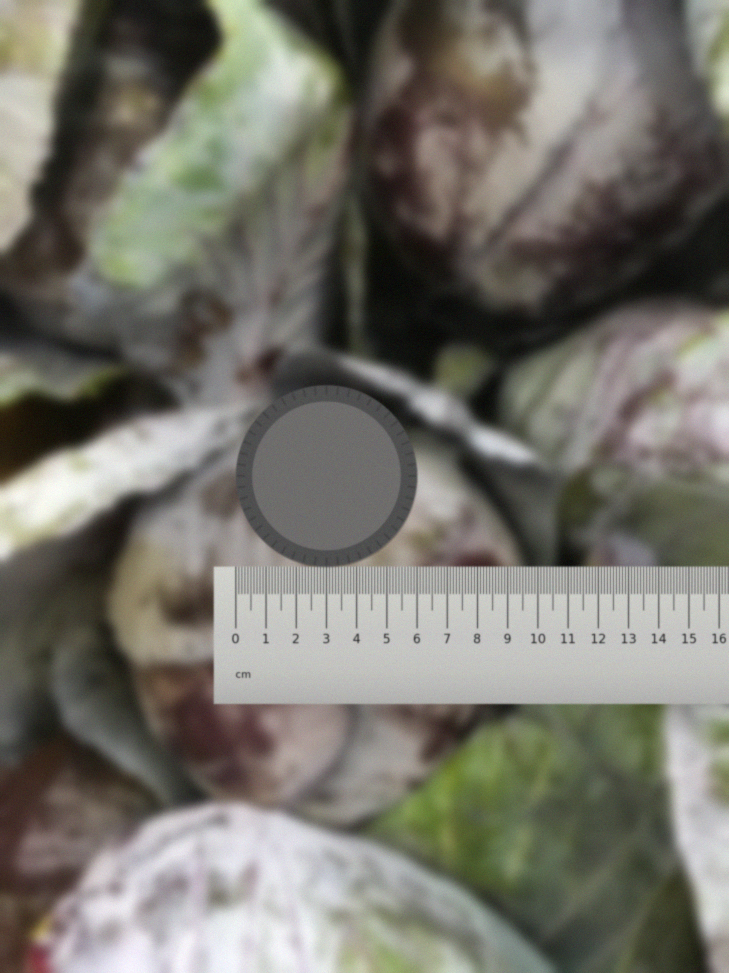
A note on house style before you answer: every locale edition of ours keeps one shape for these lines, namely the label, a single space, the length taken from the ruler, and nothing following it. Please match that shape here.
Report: 6 cm
